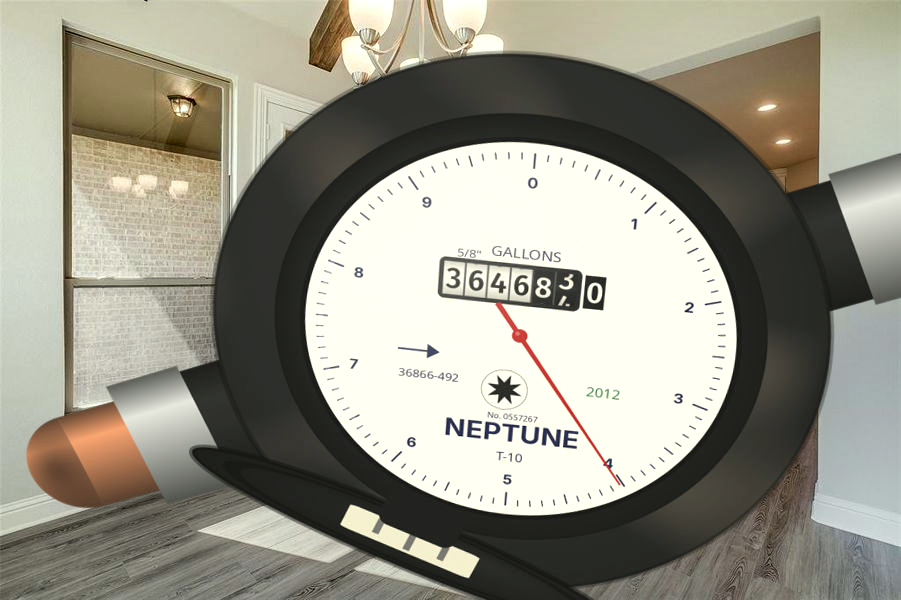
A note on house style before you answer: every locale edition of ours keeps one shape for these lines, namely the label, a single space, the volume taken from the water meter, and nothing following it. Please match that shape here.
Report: 3646834.0 gal
